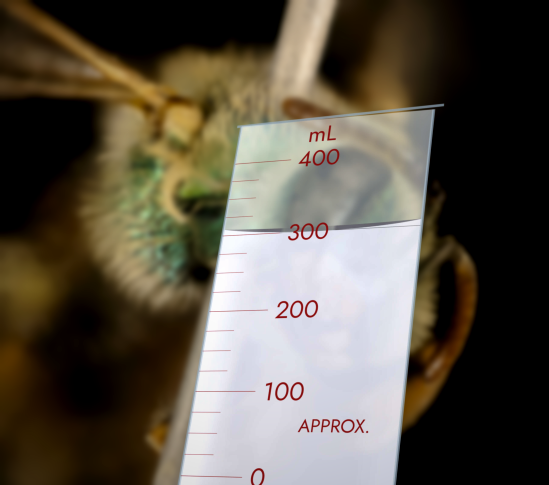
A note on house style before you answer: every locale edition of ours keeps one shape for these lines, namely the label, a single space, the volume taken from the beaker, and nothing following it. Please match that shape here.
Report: 300 mL
